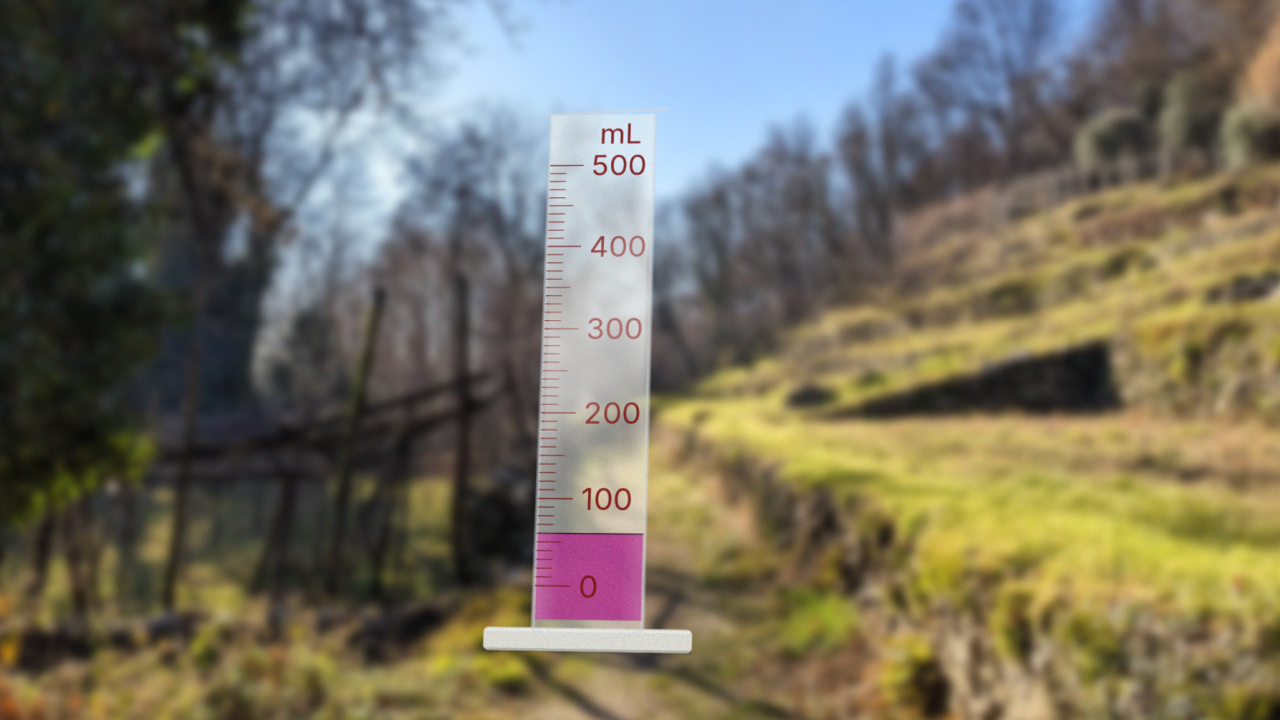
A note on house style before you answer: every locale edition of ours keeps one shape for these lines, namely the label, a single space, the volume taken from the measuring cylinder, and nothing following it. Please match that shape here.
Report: 60 mL
